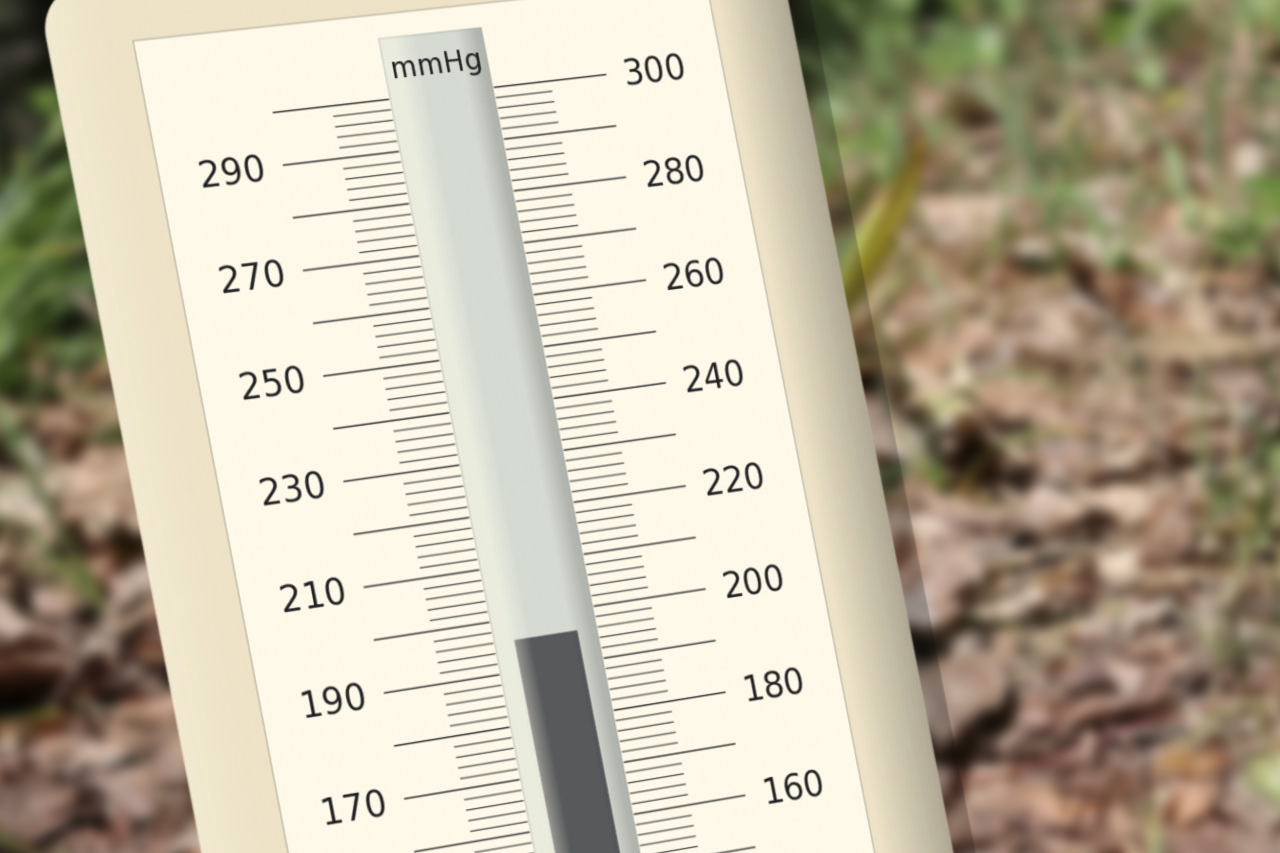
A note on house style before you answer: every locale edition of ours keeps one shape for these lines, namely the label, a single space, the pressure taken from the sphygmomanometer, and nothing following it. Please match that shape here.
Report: 196 mmHg
